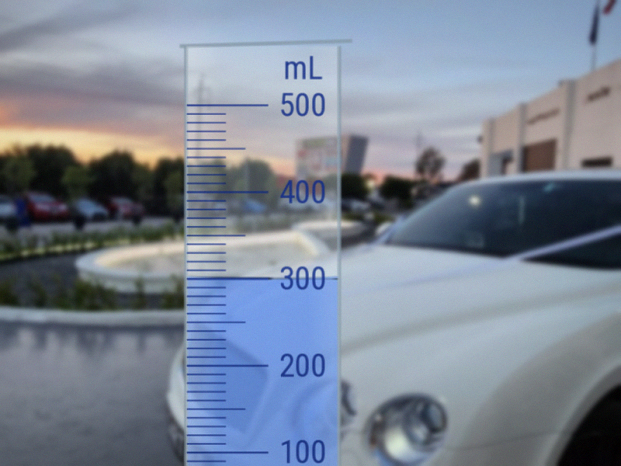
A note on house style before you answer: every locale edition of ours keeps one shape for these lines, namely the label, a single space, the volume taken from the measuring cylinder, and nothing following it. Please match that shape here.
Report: 300 mL
